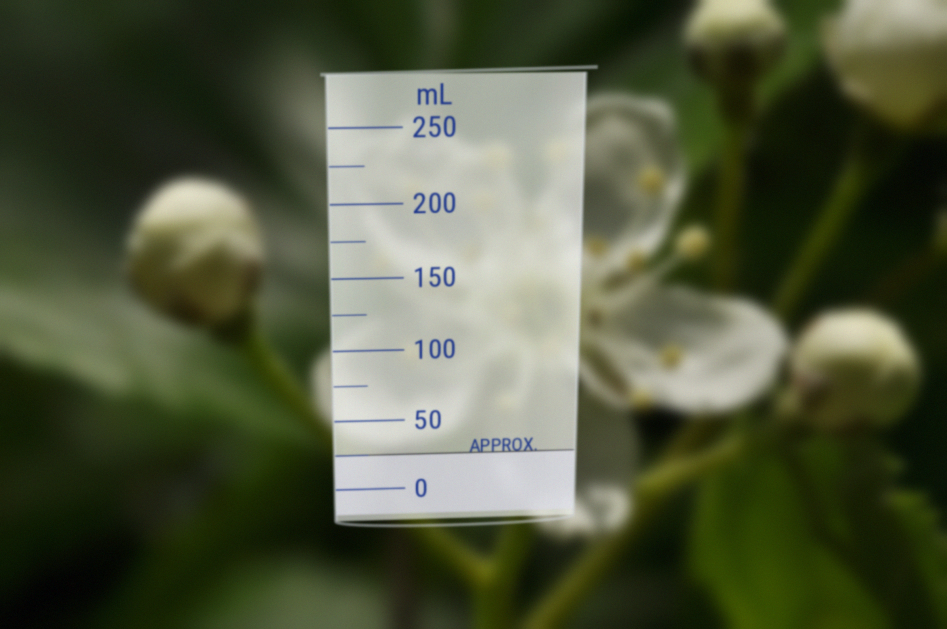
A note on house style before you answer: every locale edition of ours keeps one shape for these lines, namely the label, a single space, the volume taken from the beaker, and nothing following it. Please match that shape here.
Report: 25 mL
